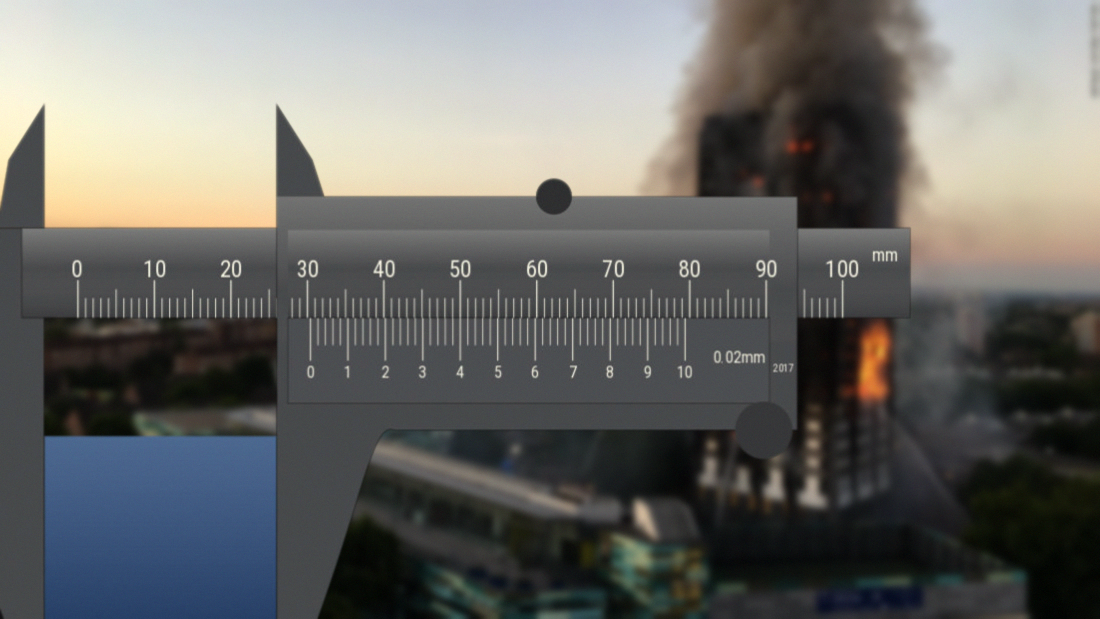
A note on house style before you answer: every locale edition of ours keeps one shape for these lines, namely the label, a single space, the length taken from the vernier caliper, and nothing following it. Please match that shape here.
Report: 30.4 mm
